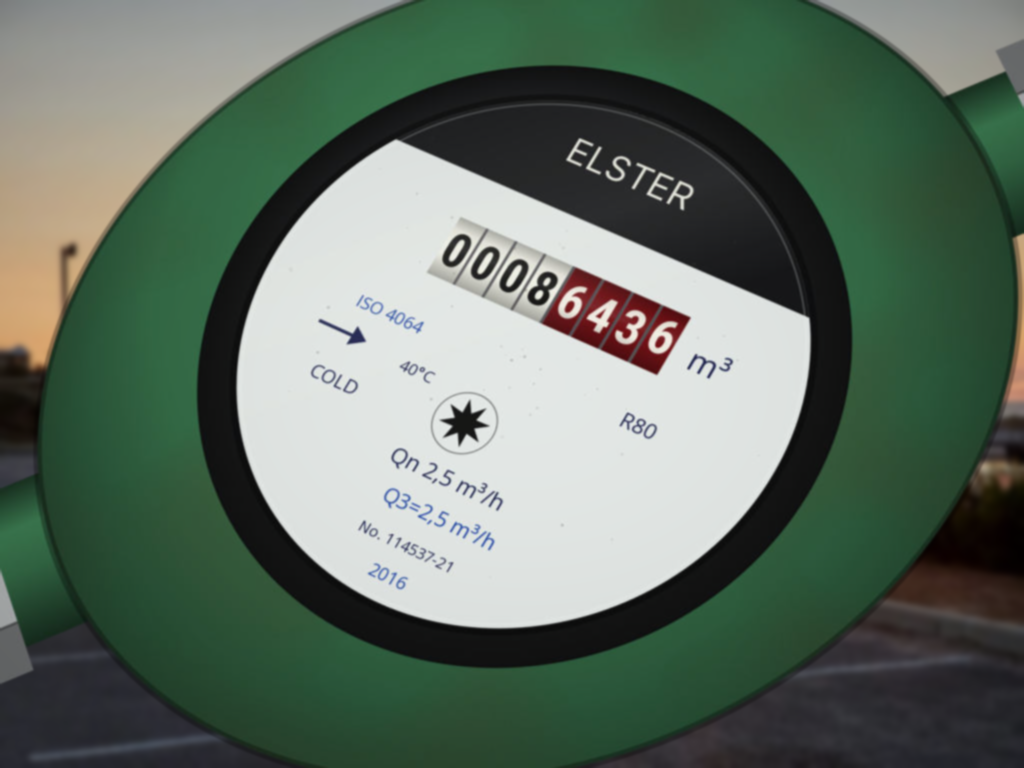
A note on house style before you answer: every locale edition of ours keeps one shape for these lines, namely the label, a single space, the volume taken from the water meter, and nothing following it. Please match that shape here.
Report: 8.6436 m³
